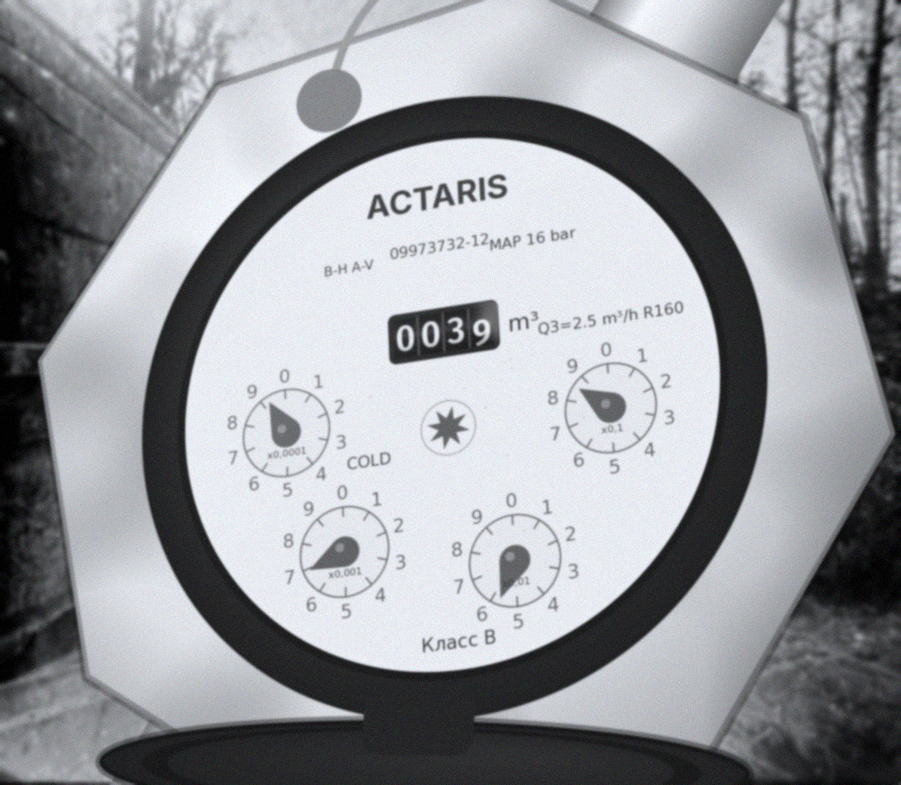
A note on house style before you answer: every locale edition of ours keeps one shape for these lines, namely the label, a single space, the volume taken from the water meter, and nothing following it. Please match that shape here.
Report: 38.8569 m³
